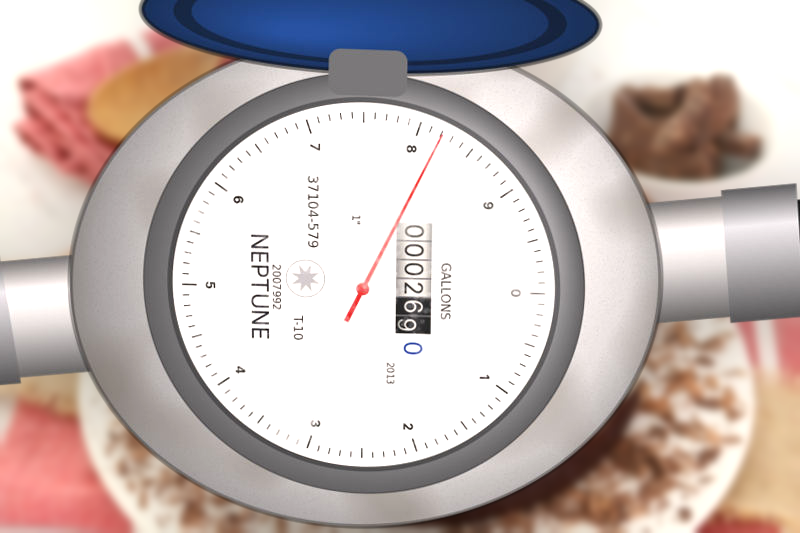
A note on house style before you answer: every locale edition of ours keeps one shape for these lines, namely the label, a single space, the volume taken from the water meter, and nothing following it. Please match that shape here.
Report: 2688.2 gal
